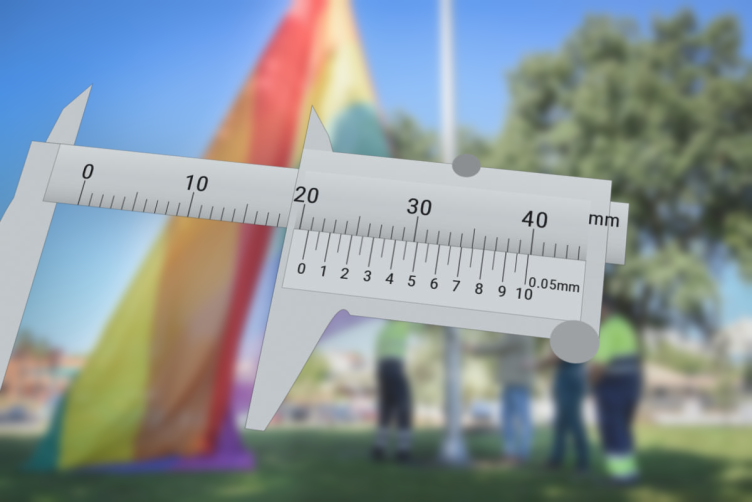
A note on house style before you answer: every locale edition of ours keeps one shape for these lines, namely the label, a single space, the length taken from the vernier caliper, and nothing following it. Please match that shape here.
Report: 20.8 mm
